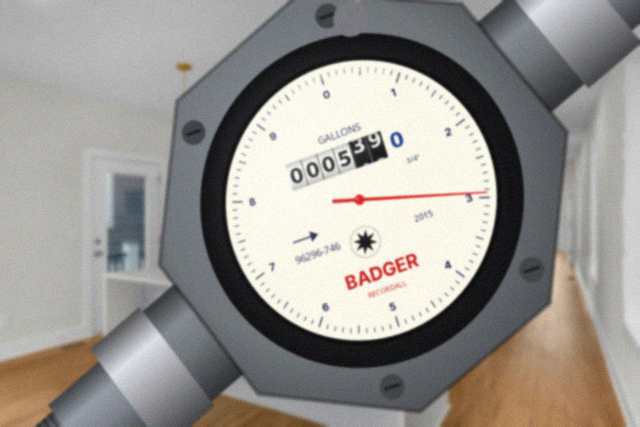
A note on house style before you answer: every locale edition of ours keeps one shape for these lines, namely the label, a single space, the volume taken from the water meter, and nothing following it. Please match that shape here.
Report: 5392.9 gal
